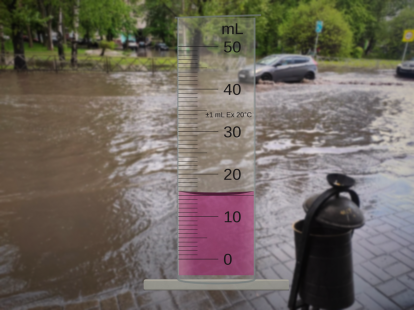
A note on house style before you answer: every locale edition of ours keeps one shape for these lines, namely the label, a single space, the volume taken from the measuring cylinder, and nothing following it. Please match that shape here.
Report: 15 mL
